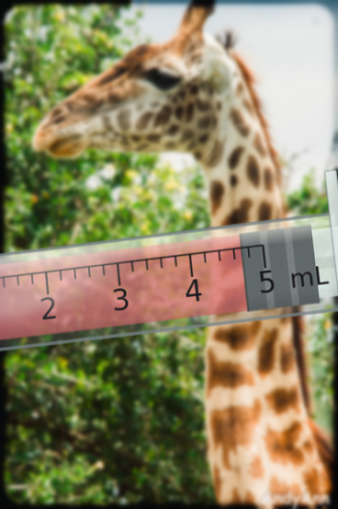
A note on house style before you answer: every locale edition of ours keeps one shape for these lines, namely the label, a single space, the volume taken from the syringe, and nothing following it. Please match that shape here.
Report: 4.7 mL
